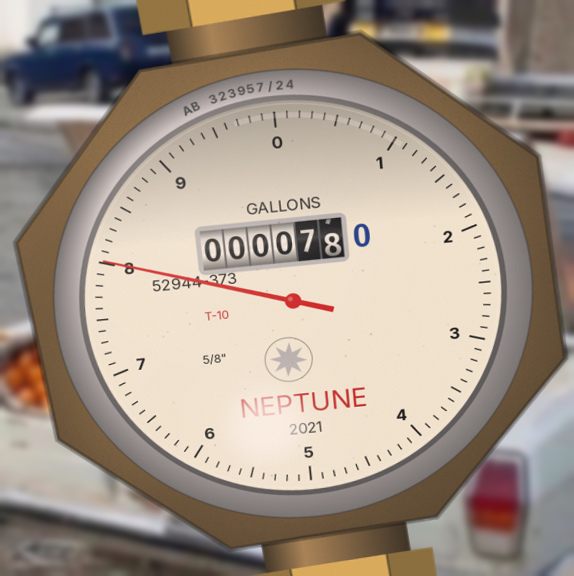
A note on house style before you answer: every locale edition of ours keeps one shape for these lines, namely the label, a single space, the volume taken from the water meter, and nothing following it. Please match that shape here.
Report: 778.0 gal
